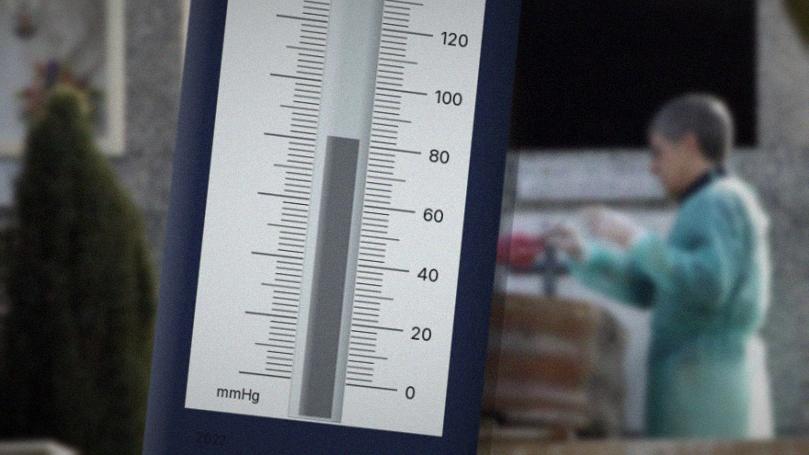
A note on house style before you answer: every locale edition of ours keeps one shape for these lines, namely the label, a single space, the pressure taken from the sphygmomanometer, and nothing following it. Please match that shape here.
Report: 82 mmHg
